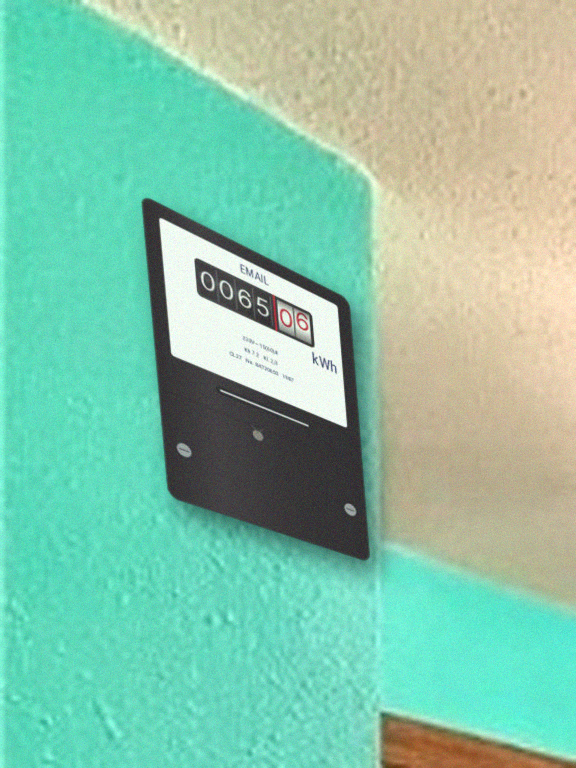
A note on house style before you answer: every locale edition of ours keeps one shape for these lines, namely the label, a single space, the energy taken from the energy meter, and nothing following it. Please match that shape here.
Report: 65.06 kWh
